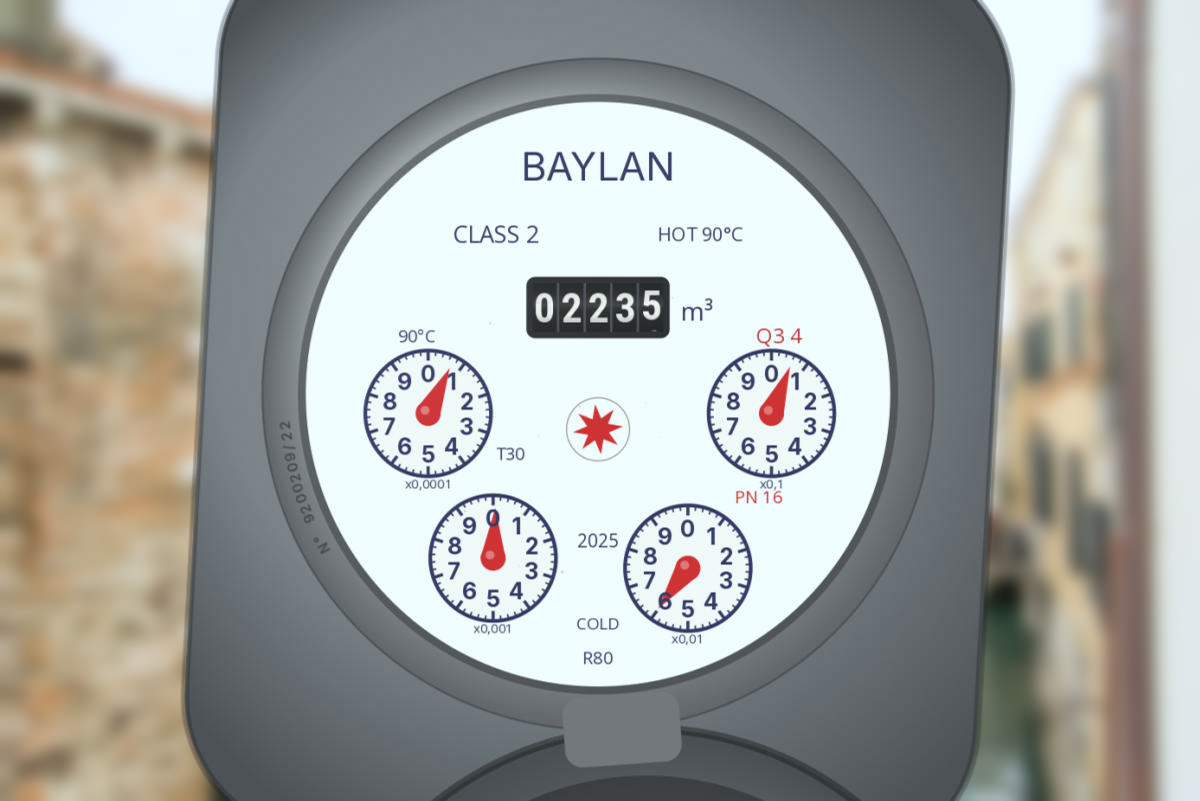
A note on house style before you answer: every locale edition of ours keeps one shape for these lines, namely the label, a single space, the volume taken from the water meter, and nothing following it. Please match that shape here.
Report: 2235.0600 m³
